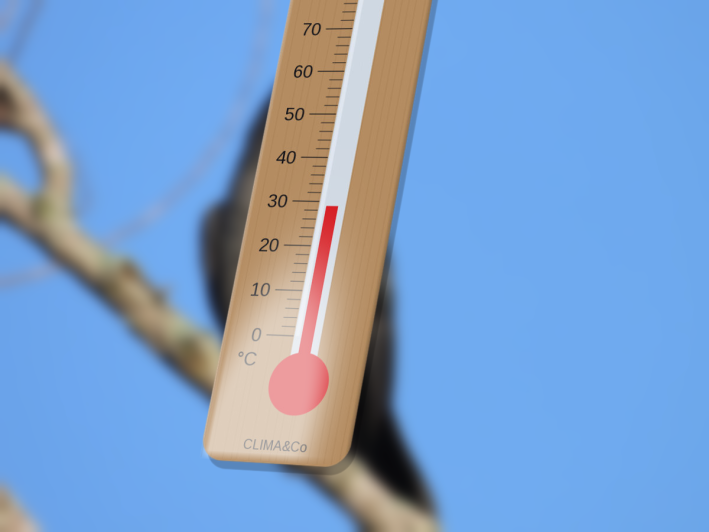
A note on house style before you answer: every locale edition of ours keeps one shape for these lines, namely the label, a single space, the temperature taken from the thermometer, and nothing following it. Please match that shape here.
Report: 29 °C
